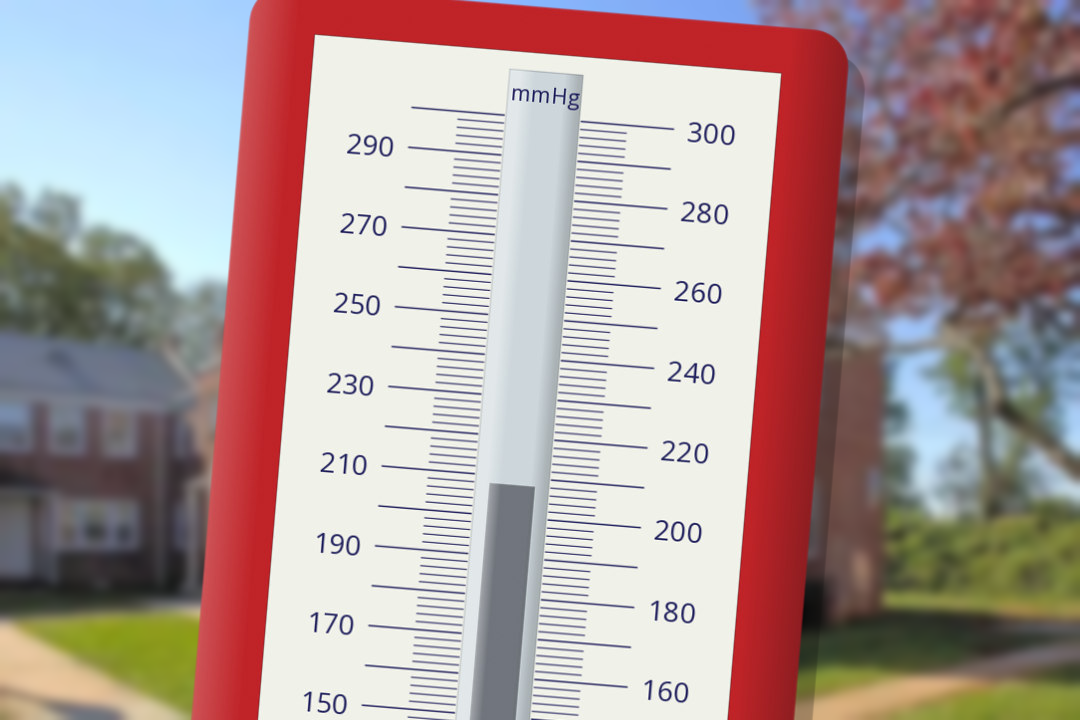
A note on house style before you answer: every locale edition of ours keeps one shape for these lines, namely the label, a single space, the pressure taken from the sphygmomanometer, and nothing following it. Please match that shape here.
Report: 208 mmHg
